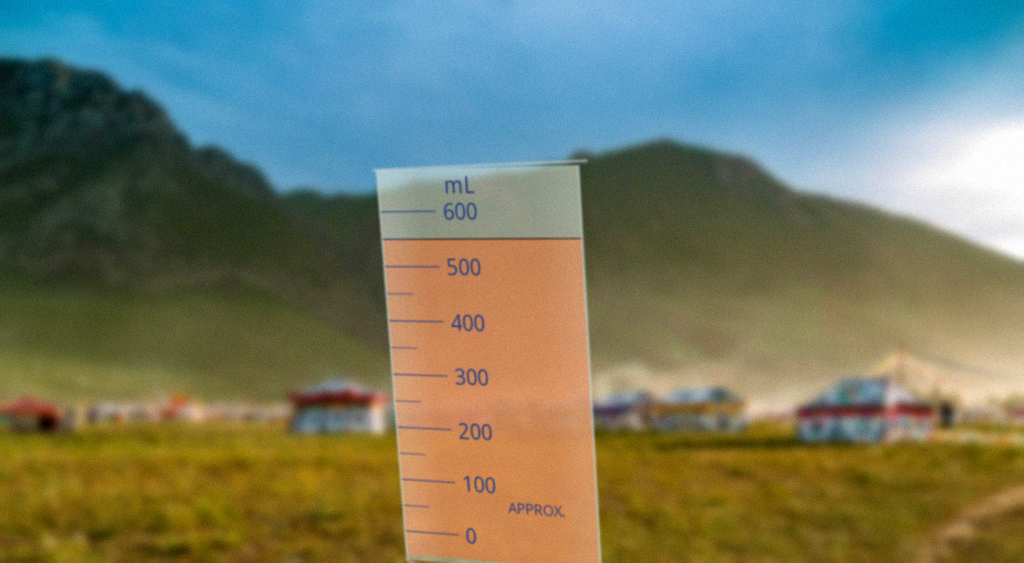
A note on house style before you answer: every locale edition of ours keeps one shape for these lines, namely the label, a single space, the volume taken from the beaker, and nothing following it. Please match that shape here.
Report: 550 mL
